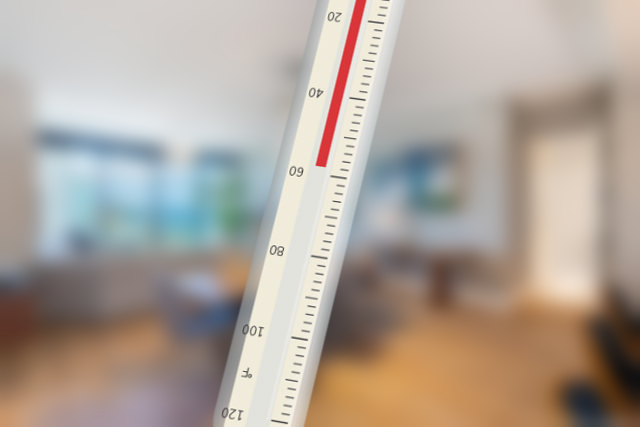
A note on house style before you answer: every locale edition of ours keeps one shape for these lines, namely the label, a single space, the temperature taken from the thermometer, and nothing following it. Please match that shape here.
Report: 58 °F
